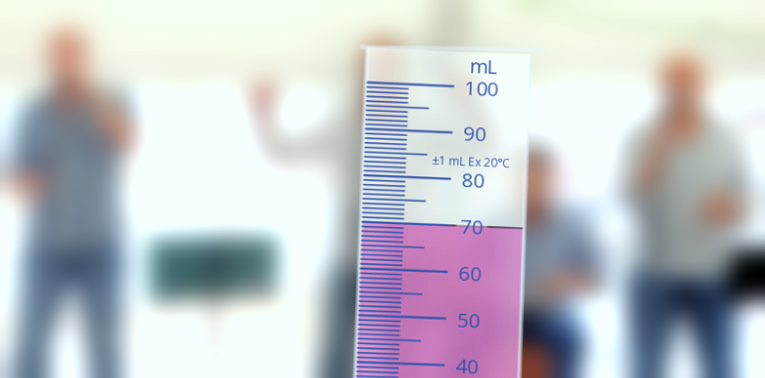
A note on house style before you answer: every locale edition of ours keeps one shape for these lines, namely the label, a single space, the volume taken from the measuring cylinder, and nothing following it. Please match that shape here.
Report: 70 mL
